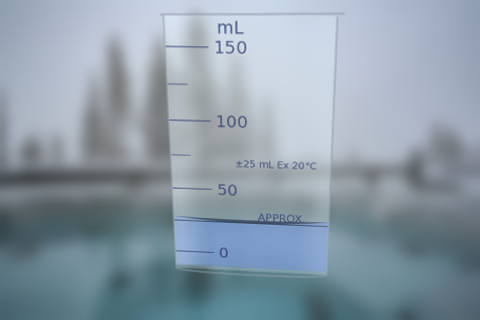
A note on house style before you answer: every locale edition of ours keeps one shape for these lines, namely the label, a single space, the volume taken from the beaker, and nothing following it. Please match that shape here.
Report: 25 mL
